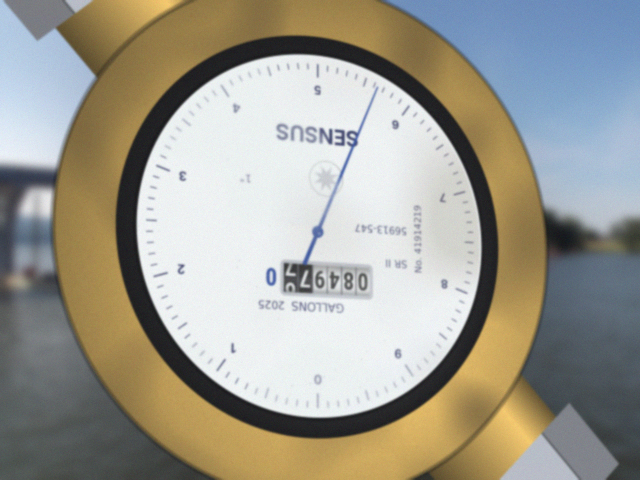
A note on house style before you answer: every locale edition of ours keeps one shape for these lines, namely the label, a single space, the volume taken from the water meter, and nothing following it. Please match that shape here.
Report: 849765.6 gal
